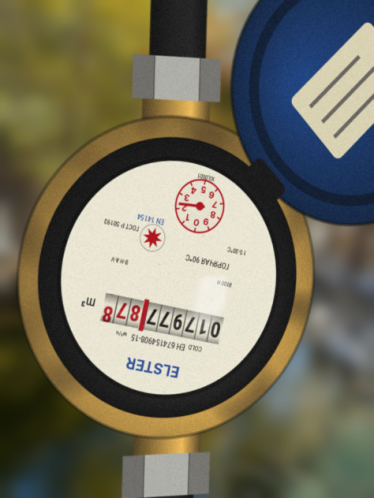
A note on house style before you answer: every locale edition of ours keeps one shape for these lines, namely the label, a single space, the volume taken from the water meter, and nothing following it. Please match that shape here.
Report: 17977.8782 m³
